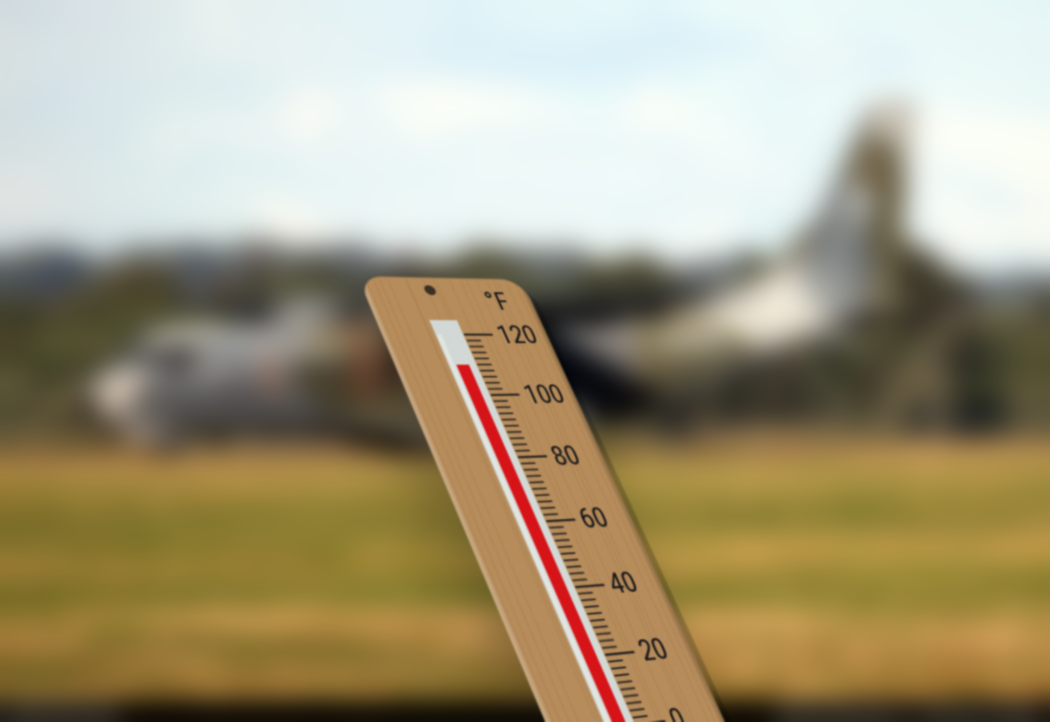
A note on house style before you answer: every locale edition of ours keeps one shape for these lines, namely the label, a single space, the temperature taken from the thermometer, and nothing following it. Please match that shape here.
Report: 110 °F
